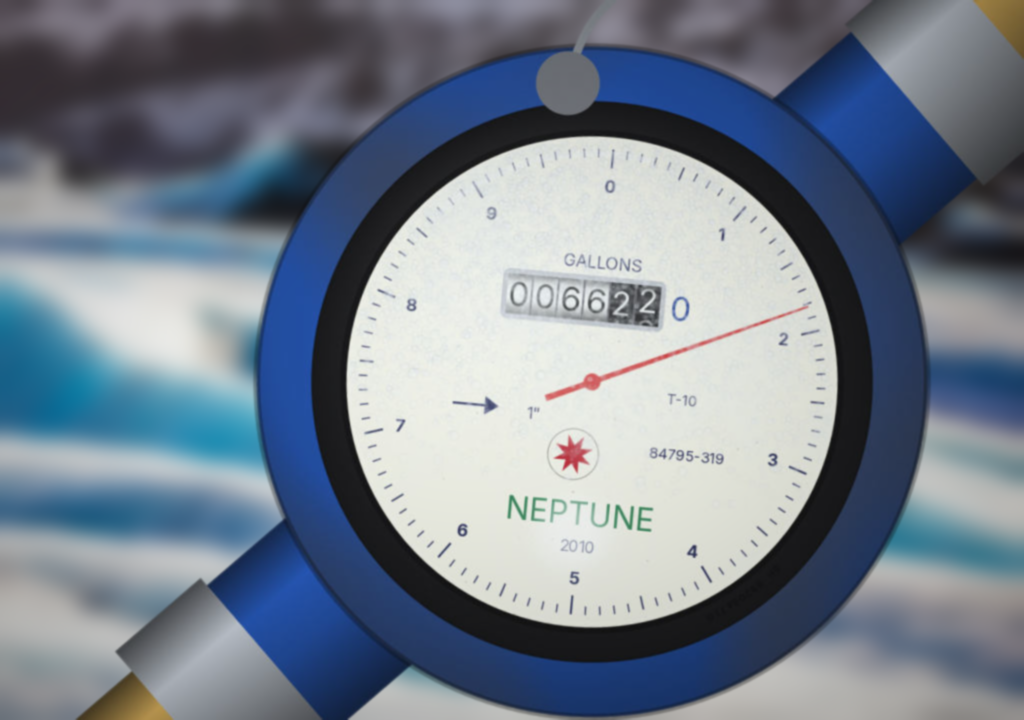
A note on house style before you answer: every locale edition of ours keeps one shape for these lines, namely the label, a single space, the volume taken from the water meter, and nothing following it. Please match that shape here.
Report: 66221.8 gal
